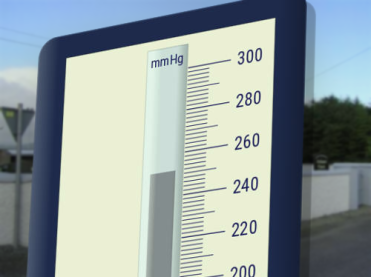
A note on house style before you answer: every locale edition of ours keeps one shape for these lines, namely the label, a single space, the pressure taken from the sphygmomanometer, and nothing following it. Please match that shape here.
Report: 252 mmHg
